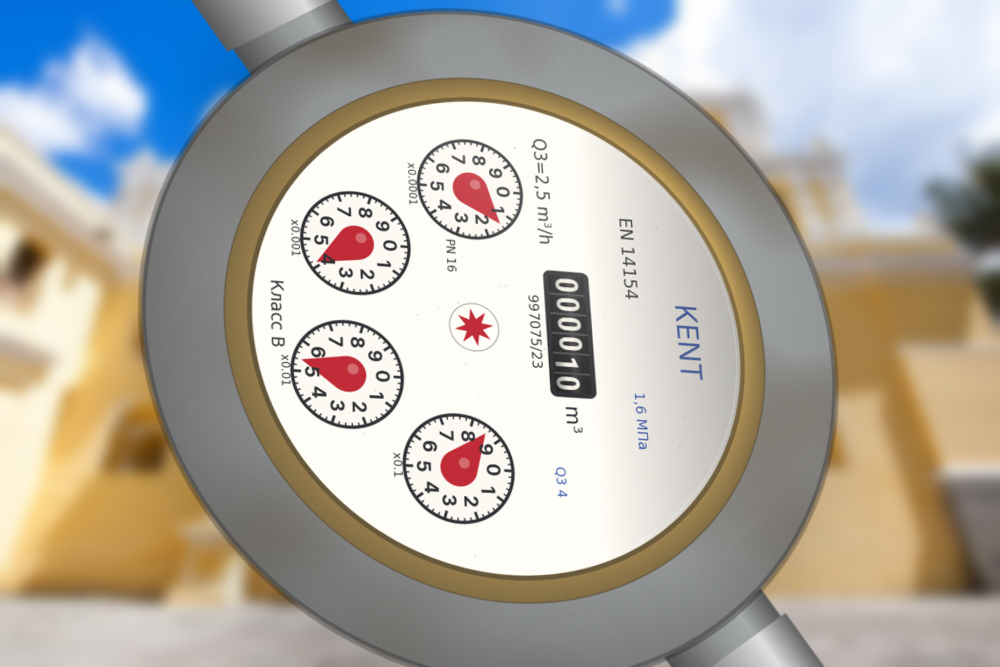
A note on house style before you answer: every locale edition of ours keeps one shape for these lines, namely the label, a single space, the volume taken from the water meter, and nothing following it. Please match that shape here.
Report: 9.8541 m³
